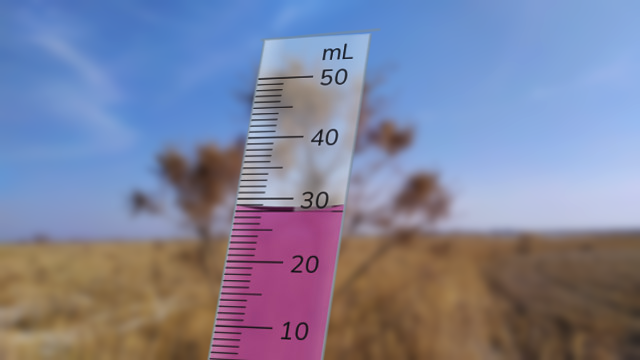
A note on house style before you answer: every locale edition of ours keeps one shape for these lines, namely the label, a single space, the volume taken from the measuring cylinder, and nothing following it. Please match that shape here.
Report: 28 mL
